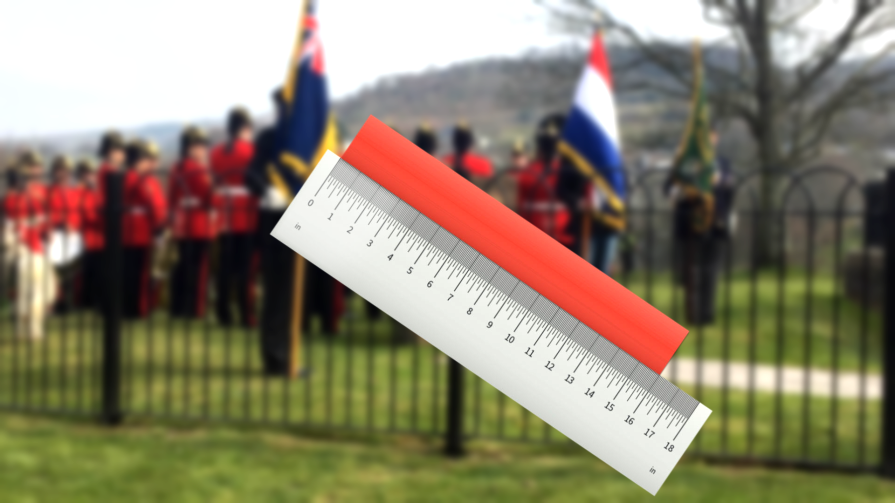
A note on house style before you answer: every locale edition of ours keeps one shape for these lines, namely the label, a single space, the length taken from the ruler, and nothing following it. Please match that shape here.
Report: 16 in
